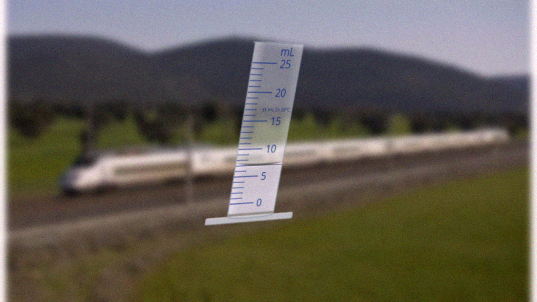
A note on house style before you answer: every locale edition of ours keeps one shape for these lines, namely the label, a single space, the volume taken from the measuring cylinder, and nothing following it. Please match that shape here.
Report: 7 mL
